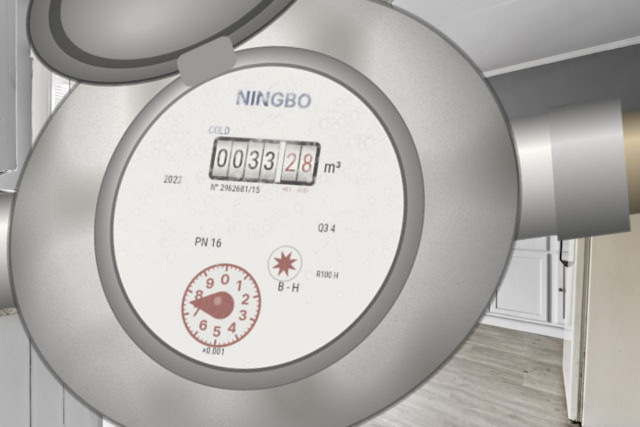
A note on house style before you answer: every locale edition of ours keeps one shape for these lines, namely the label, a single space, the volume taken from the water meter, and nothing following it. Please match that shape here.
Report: 33.287 m³
